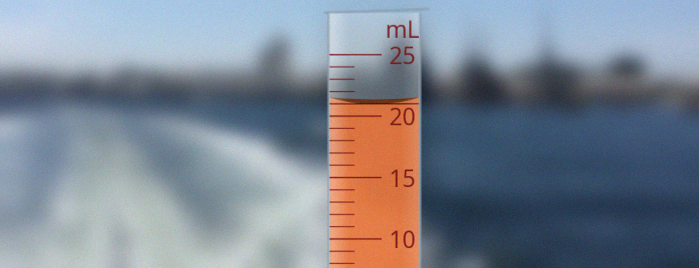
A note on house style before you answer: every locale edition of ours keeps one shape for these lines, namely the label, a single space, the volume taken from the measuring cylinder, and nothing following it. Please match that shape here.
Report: 21 mL
